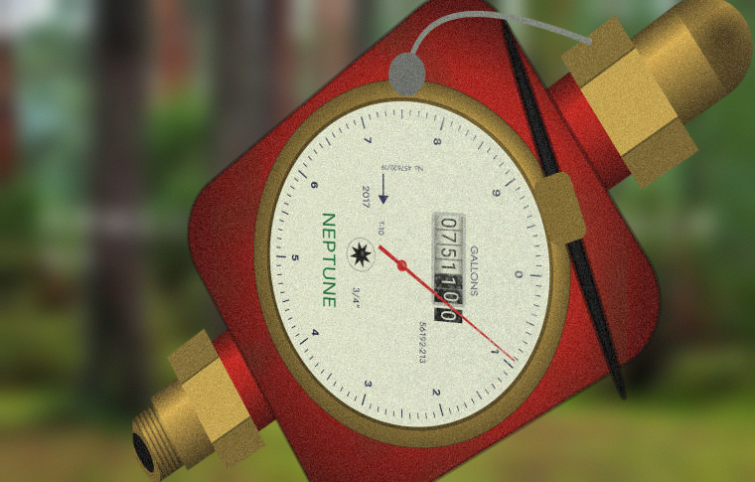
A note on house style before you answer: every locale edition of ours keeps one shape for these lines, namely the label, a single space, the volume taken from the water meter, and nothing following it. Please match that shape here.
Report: 751100.9 gal
